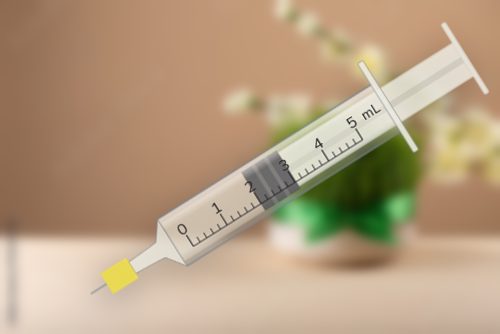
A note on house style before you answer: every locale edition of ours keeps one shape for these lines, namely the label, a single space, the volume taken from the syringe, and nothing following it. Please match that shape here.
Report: 2 mL
